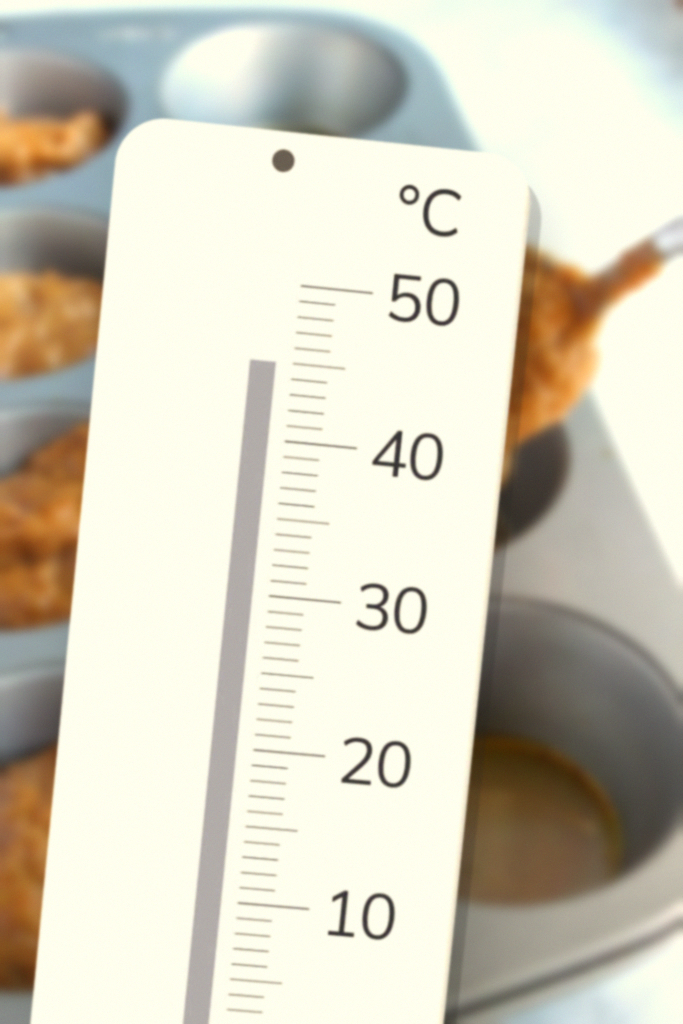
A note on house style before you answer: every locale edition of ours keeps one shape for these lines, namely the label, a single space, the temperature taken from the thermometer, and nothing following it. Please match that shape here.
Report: 45 °C
